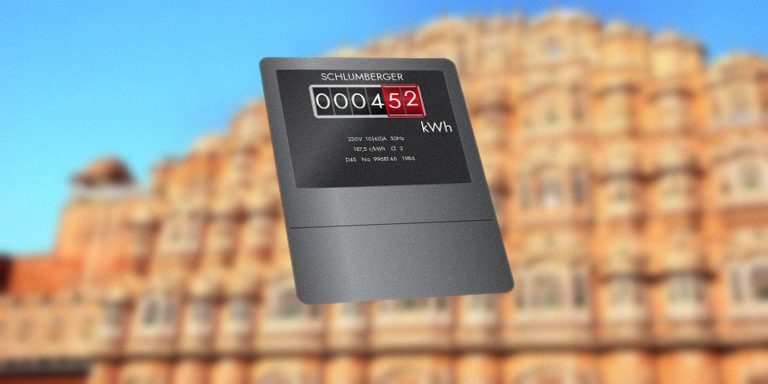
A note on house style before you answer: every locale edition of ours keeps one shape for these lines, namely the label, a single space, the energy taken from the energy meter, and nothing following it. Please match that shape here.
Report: 4.52 kWh
